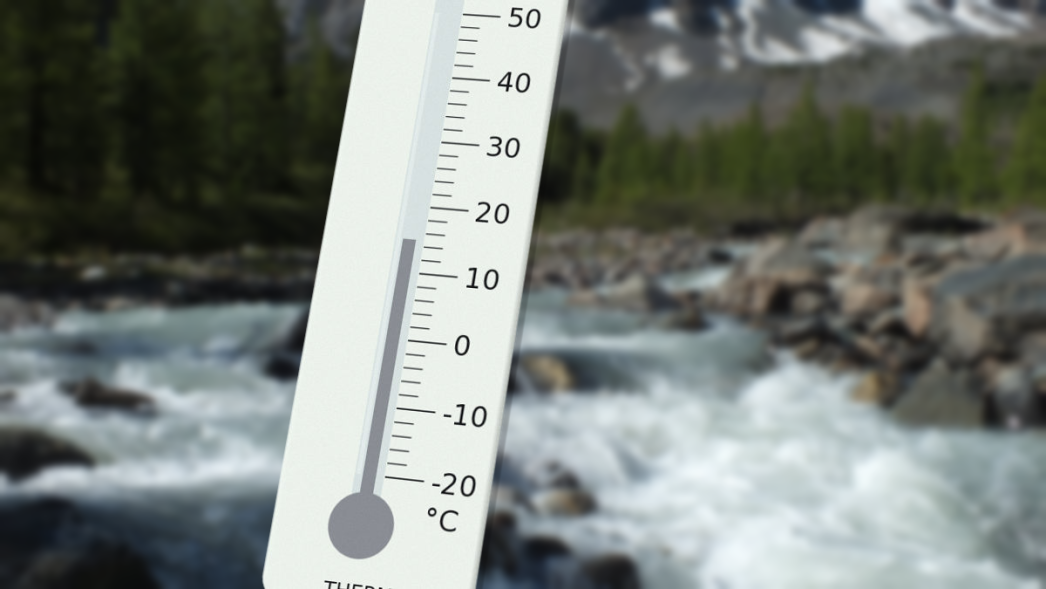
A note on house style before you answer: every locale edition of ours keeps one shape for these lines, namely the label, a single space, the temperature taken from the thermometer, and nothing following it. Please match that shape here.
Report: 15 °C
